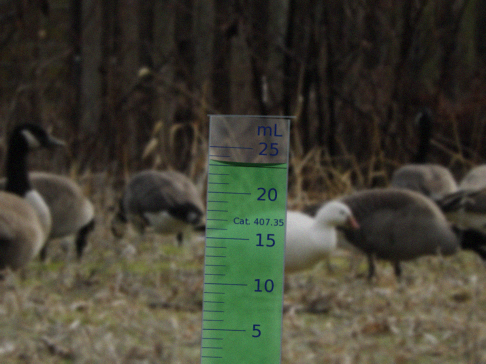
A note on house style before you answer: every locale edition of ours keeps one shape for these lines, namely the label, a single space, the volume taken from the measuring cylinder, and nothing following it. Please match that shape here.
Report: 23 mL
